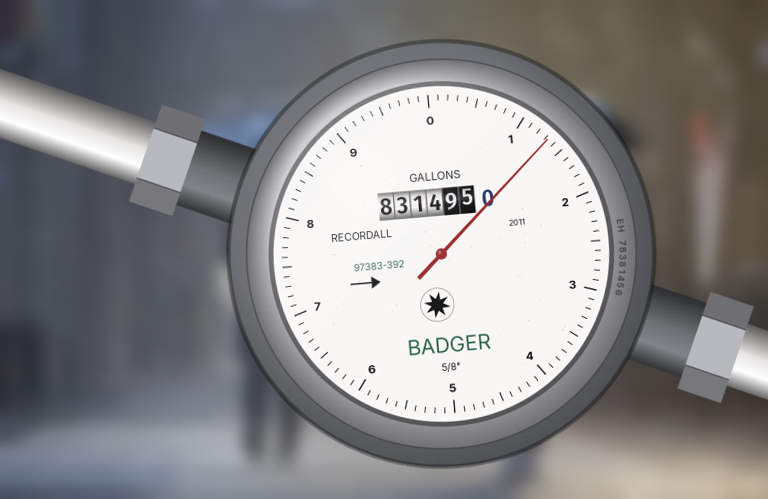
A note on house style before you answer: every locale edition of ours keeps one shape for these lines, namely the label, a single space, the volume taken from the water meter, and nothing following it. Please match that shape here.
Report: 8314951.3 gal
